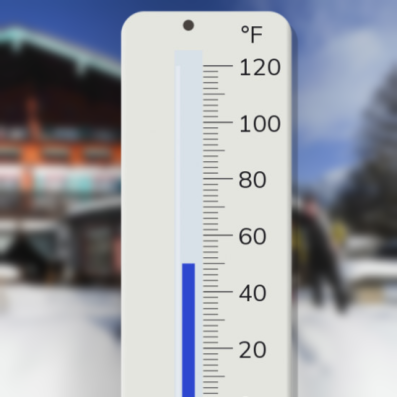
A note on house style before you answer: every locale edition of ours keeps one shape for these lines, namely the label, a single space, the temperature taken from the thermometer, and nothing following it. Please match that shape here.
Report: 50 °F
